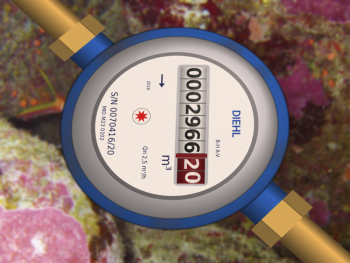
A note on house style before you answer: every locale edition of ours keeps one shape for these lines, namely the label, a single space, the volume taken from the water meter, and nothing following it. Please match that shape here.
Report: 2966.20 m³
